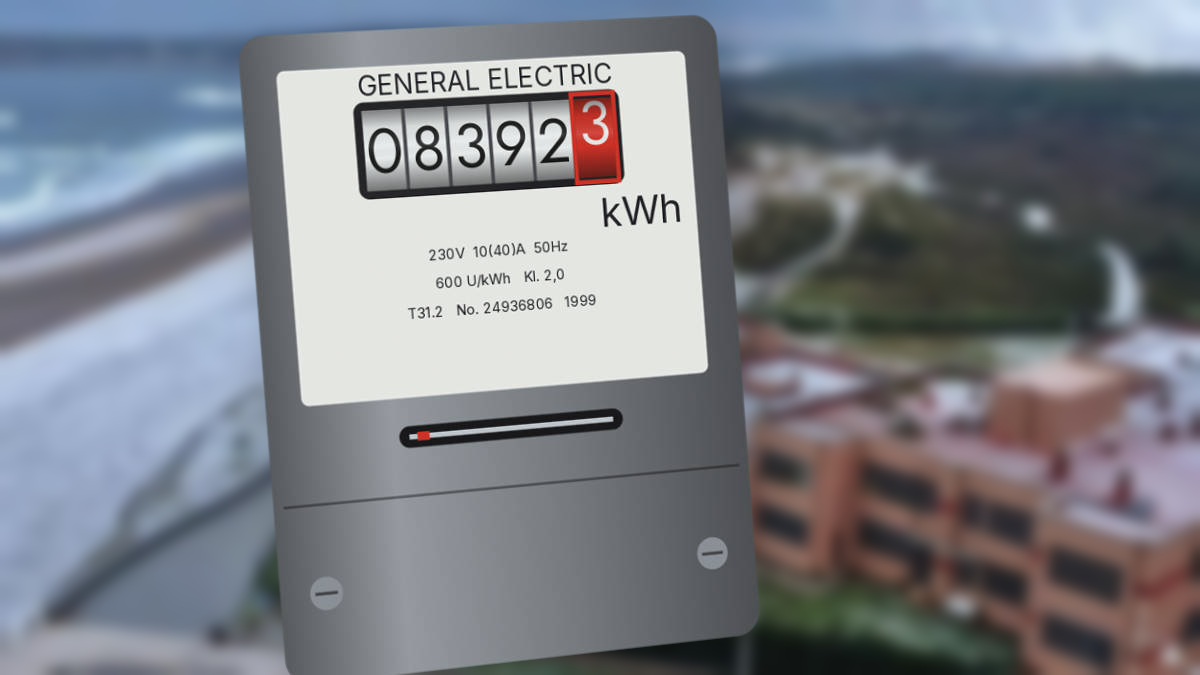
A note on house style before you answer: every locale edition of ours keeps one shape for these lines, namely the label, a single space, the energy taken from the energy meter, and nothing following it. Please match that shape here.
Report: 8392.3 kWh
